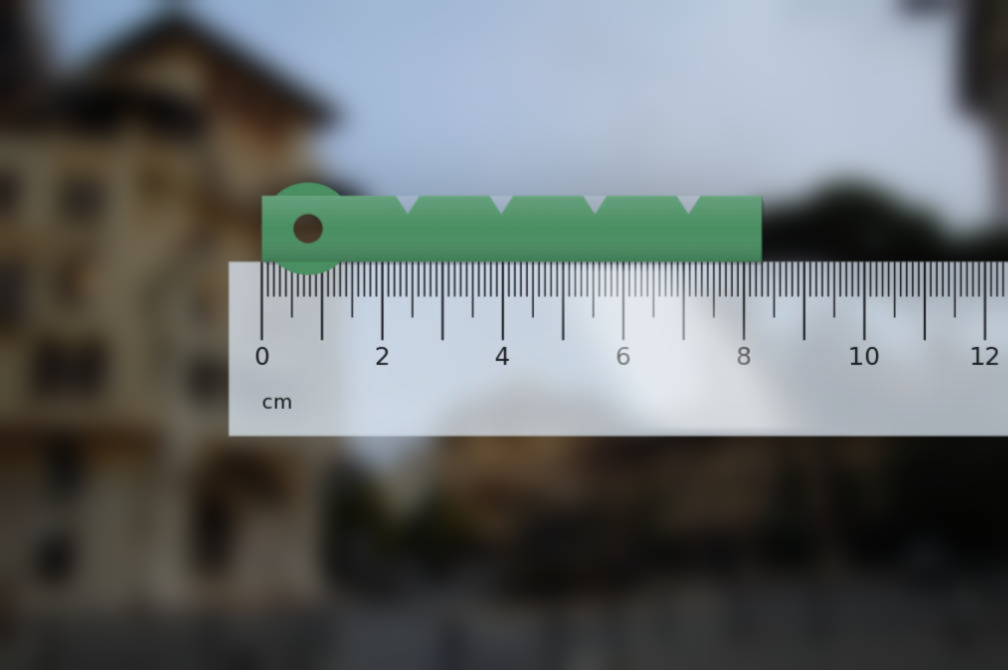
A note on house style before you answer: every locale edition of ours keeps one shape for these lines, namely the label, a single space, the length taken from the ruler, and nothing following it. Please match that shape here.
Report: 8.3 cm
